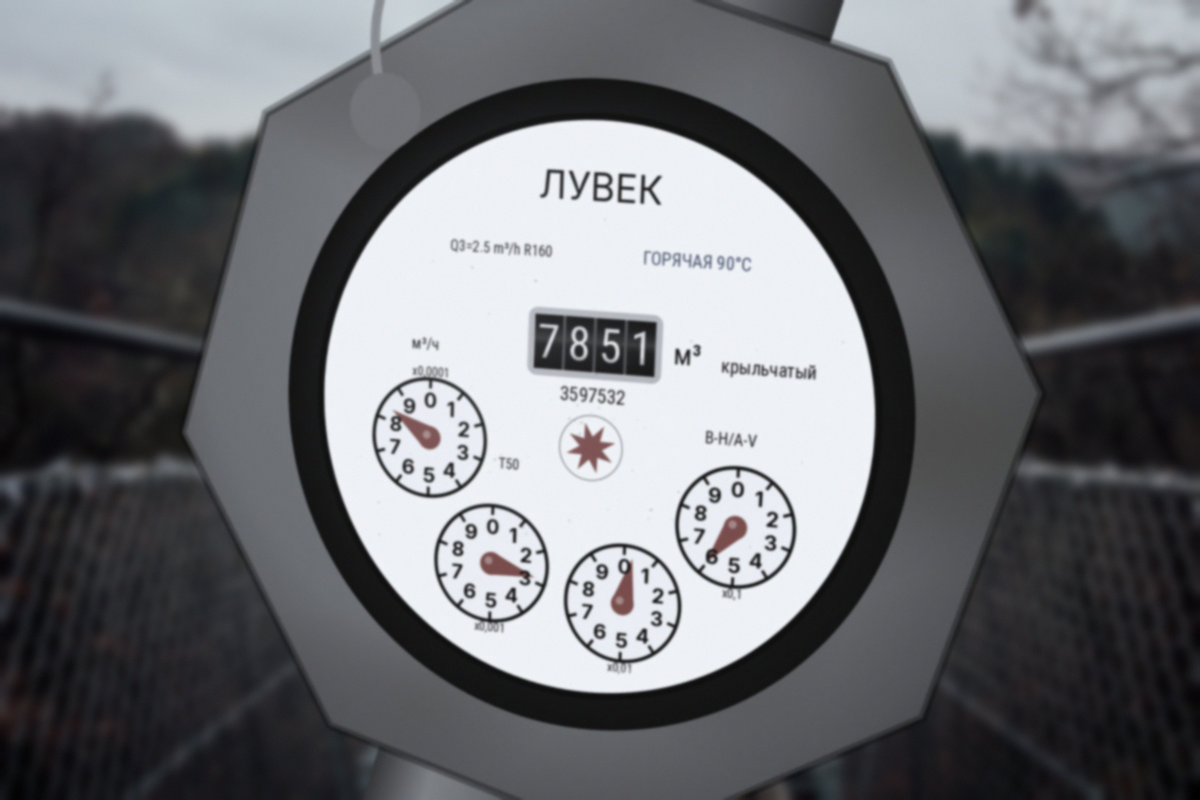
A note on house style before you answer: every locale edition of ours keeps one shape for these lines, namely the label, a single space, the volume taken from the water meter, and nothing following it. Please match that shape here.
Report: 7851.6028 m³
